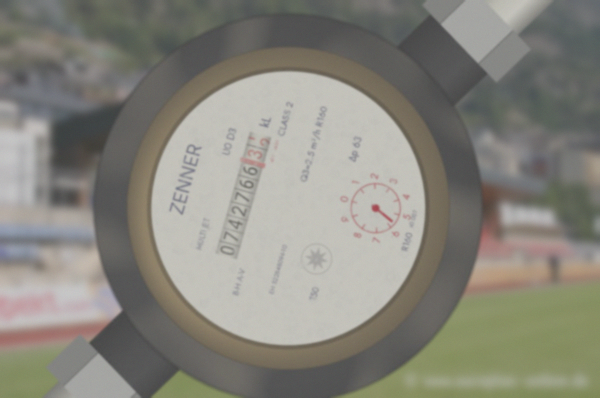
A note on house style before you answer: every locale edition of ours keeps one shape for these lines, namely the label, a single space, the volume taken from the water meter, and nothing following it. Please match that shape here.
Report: 742766.315 kL
